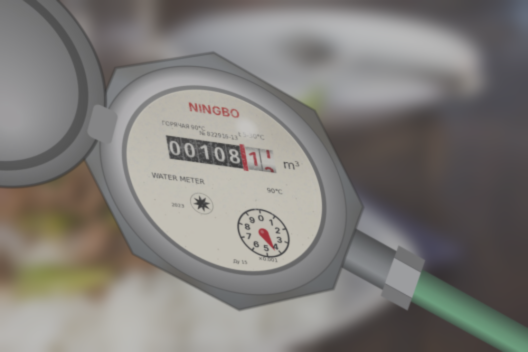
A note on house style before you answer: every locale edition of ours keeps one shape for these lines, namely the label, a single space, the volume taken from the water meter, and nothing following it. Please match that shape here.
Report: 108.114 m³
